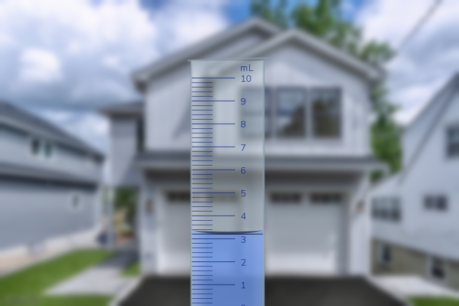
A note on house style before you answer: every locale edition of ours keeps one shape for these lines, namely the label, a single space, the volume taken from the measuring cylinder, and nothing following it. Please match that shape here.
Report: 3.2 mL
